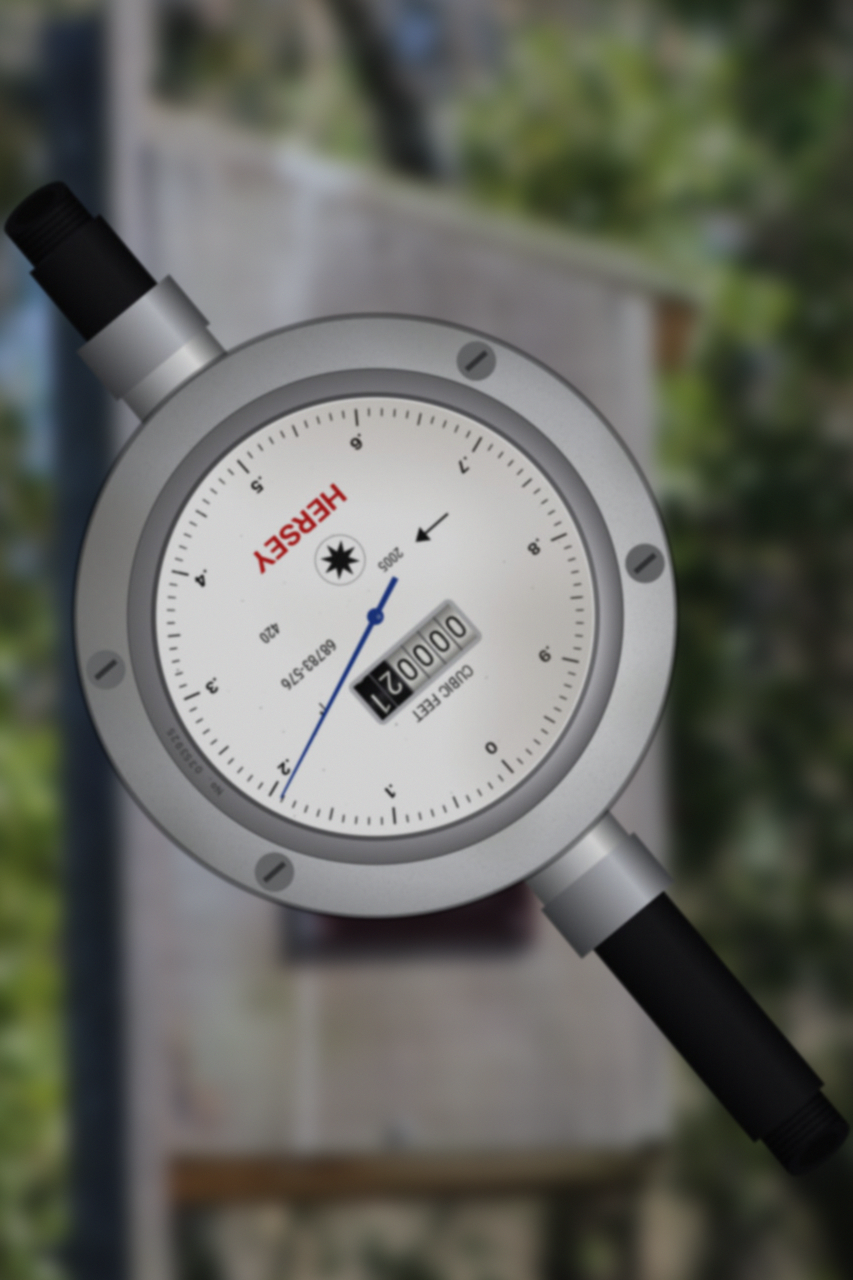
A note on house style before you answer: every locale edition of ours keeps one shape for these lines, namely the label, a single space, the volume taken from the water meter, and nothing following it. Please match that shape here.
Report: 21.19 ft³
